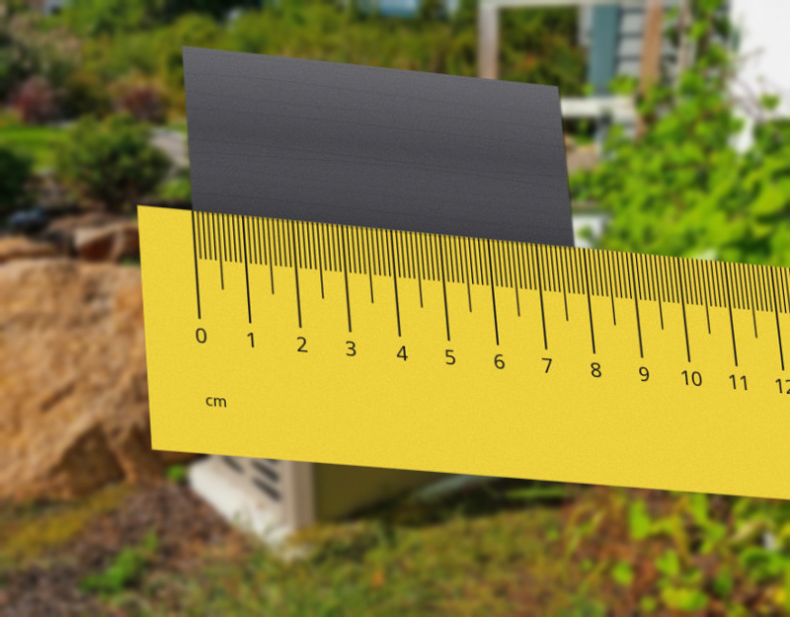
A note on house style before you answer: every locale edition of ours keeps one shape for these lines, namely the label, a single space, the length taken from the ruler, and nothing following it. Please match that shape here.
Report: 7.8 cm
